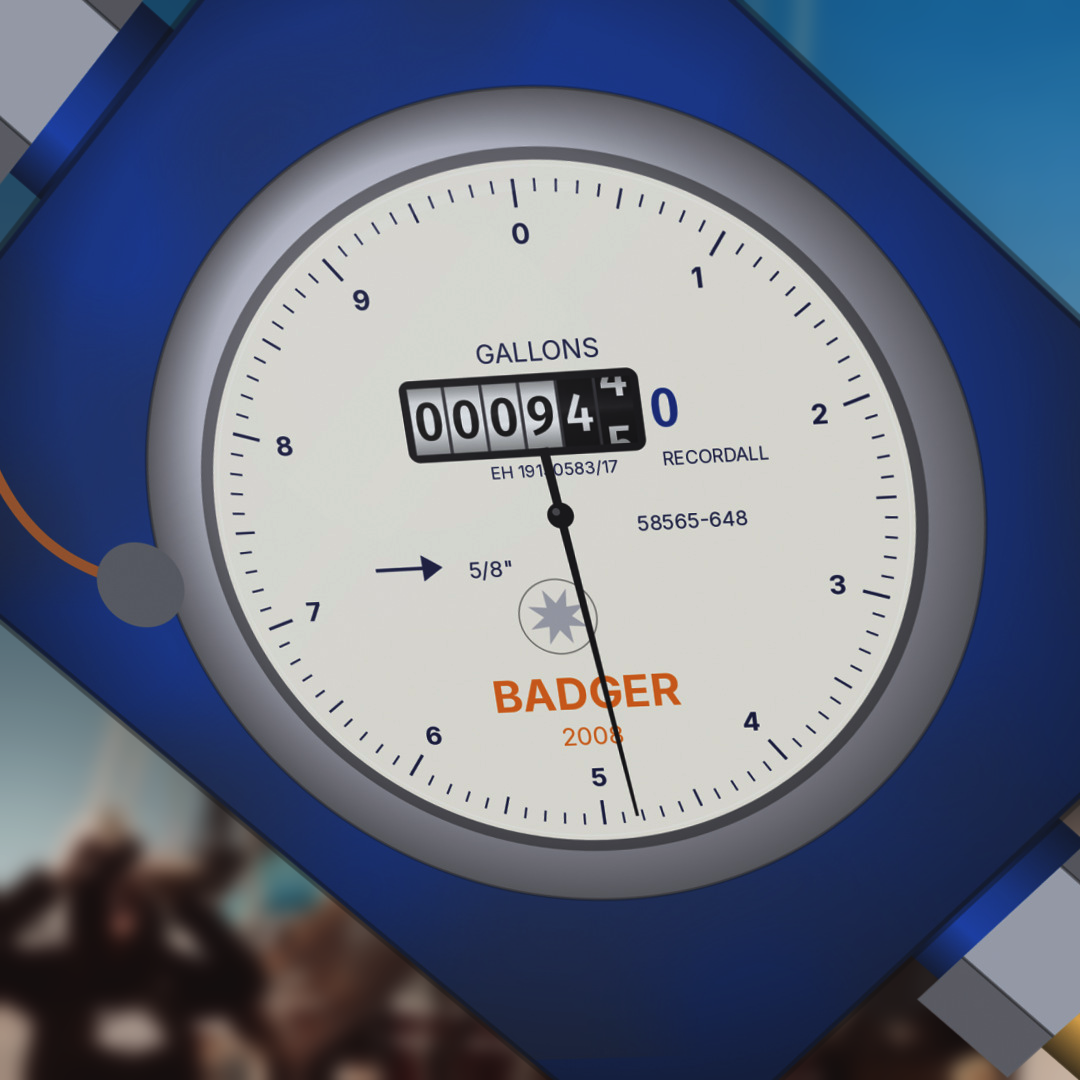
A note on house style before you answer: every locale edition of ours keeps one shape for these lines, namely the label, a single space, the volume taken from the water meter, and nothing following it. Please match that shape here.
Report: 9444.8 gal
